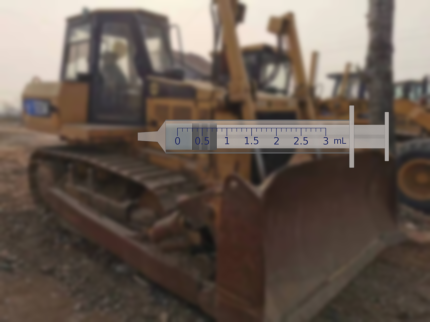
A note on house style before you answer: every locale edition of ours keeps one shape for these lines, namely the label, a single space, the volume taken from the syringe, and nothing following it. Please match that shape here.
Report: 0.3 mL
